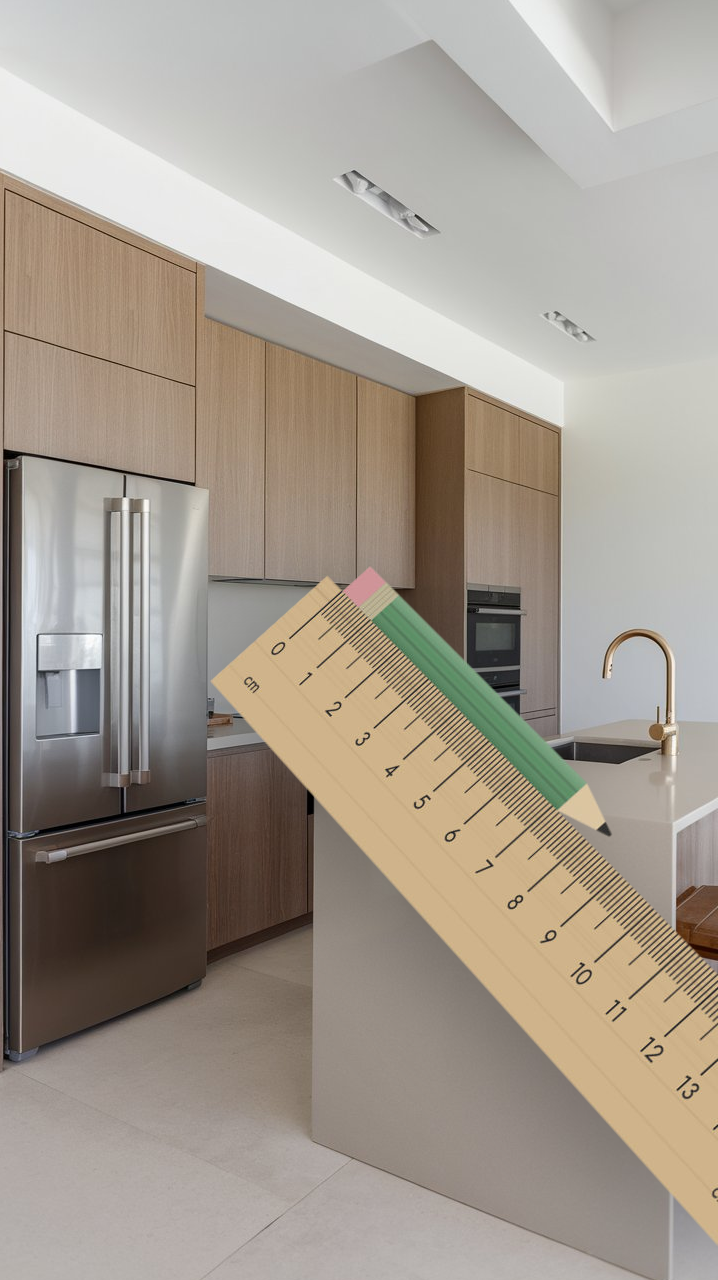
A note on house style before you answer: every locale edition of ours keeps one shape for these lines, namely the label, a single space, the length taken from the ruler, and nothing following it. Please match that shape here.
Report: 8.3 cm
